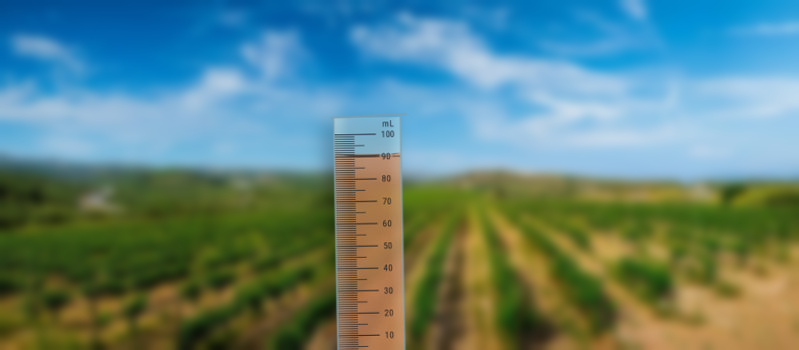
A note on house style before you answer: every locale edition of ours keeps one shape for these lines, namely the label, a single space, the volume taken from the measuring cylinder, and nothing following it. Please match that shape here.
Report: 90 mL
